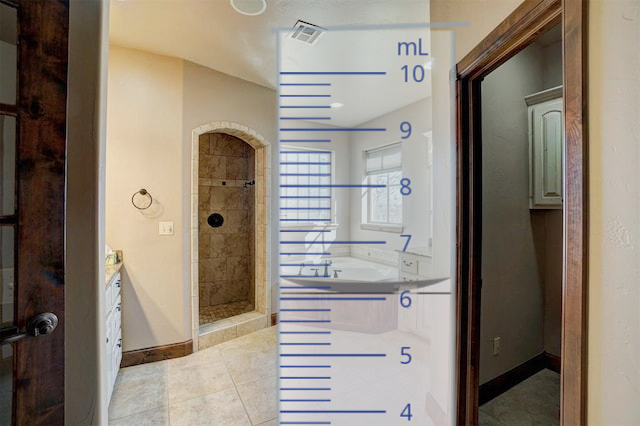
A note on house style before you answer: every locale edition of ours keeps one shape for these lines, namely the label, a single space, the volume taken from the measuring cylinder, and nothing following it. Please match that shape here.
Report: 6.1 mL
